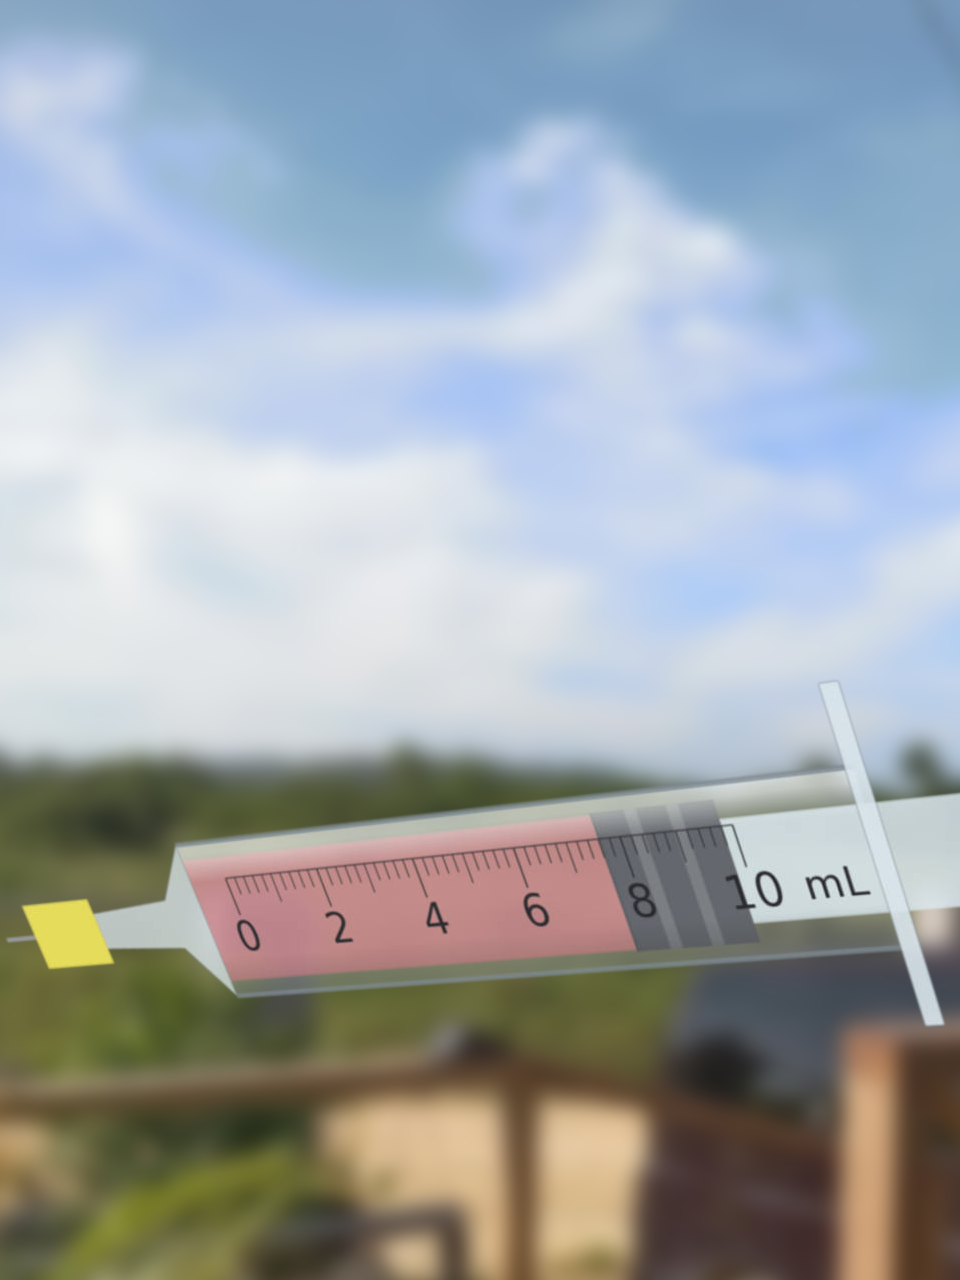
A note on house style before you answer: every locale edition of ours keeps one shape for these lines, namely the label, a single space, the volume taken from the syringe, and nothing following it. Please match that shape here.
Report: 7.6 mL
